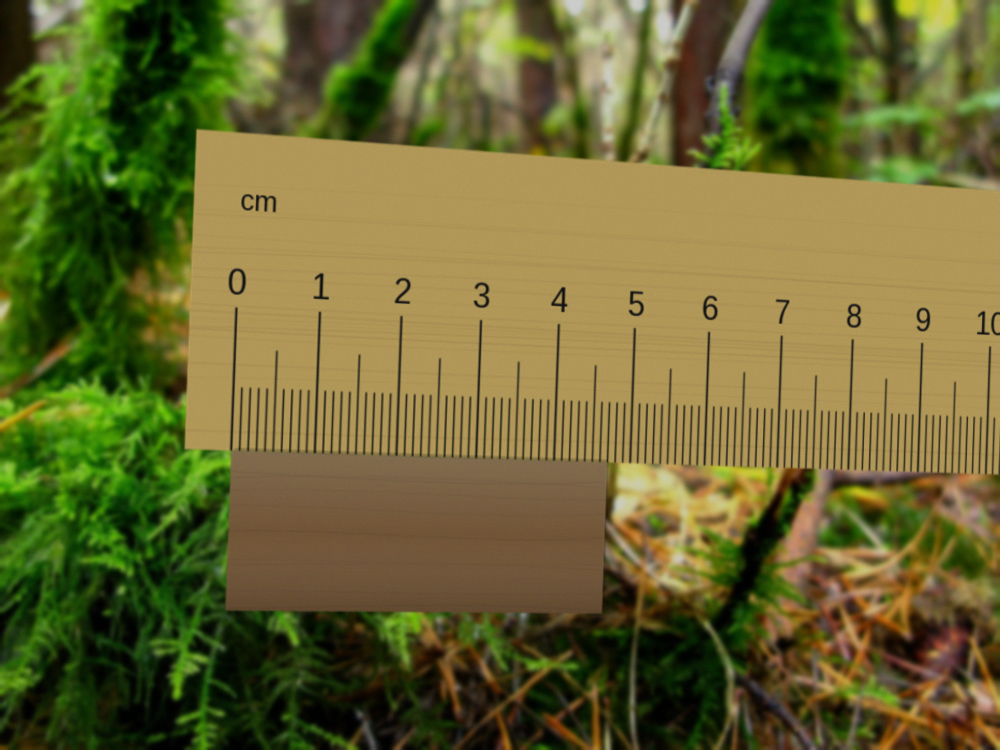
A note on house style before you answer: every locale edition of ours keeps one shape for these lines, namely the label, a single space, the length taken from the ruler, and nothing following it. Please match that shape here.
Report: 4.7 cm
